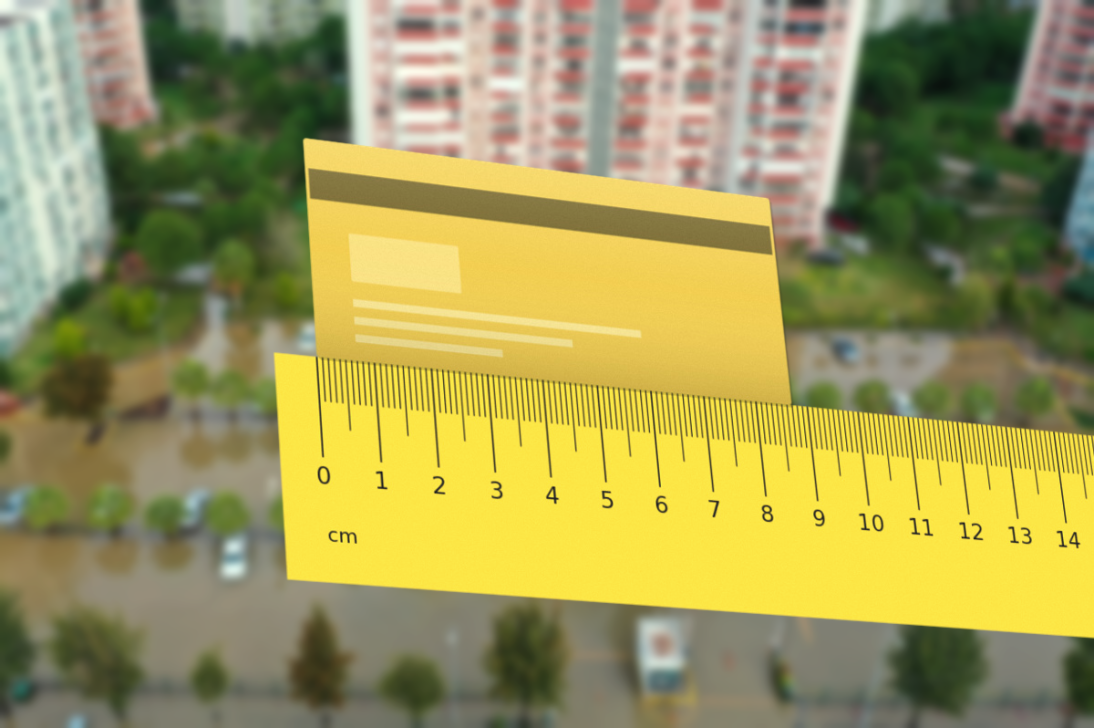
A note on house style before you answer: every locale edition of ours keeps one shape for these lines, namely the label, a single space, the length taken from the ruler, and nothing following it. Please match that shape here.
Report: 8.7 cm
